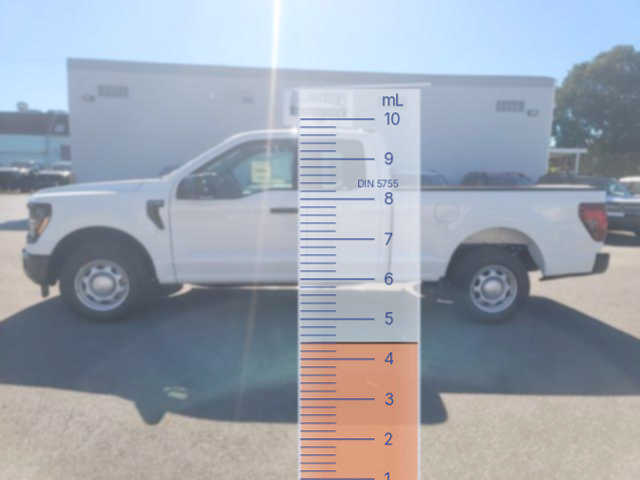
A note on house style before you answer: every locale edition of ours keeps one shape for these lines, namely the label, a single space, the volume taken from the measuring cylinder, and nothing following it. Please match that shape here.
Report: 4.4 mL
